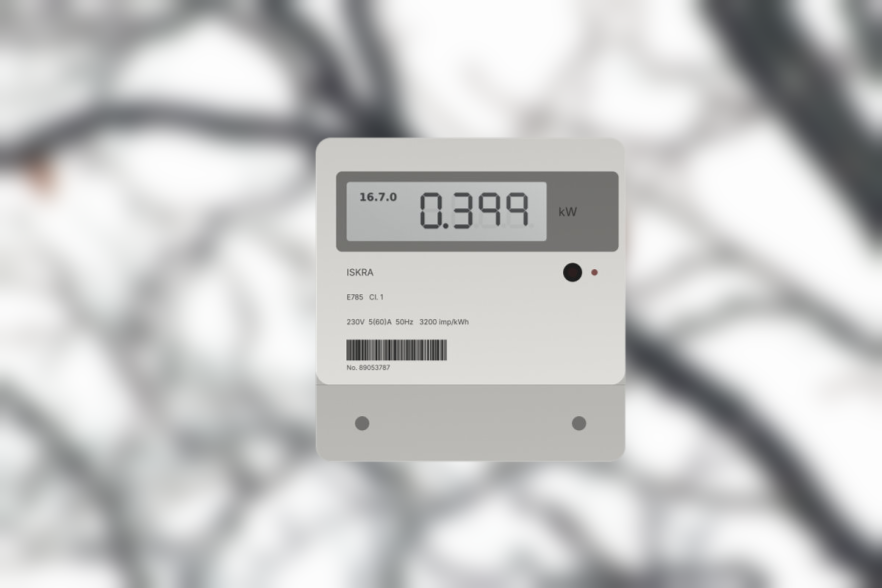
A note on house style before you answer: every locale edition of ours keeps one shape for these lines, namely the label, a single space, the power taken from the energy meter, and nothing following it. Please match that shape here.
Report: 0.399 kW
